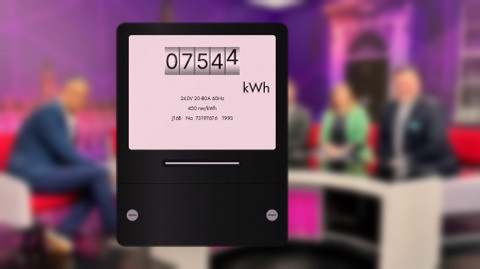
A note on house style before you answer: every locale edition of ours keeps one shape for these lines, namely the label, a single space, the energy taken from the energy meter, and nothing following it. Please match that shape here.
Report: 7544 kWh
